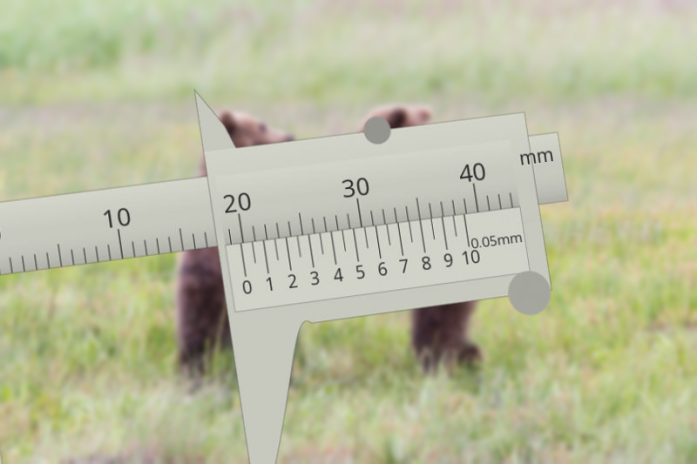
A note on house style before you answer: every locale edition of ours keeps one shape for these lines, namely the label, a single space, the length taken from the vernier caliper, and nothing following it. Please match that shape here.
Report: 19.8 mm
